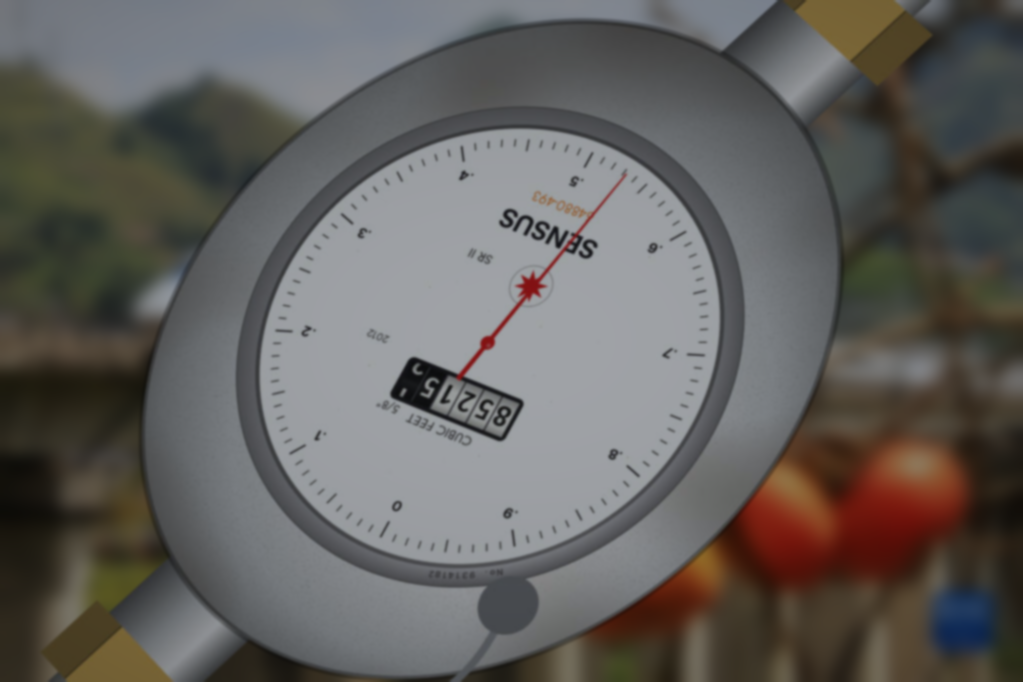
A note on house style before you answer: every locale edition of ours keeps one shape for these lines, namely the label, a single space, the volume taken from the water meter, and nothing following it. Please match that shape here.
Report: 852151.53 ft³
